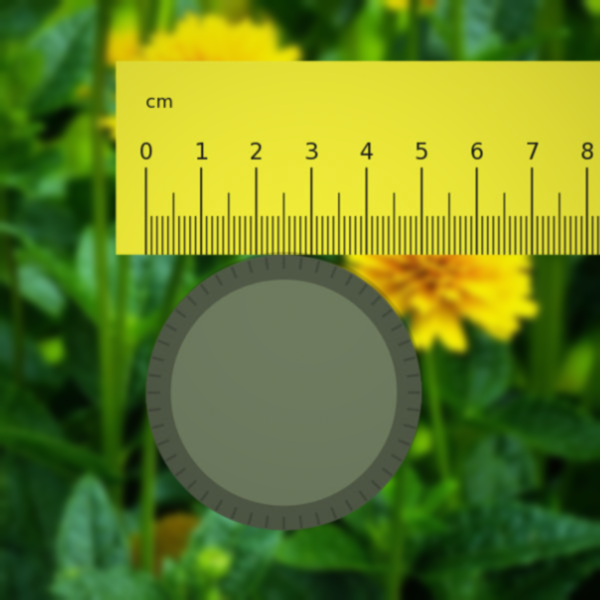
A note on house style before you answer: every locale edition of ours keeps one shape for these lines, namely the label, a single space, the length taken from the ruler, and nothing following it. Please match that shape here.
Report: 5 cm
